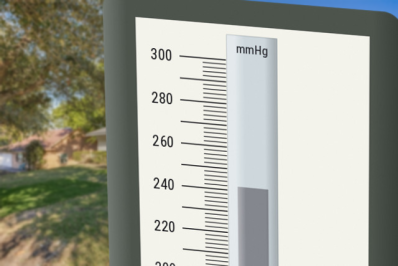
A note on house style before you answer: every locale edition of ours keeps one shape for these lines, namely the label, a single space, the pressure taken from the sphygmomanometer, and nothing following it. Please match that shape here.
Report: 242 mmHg
